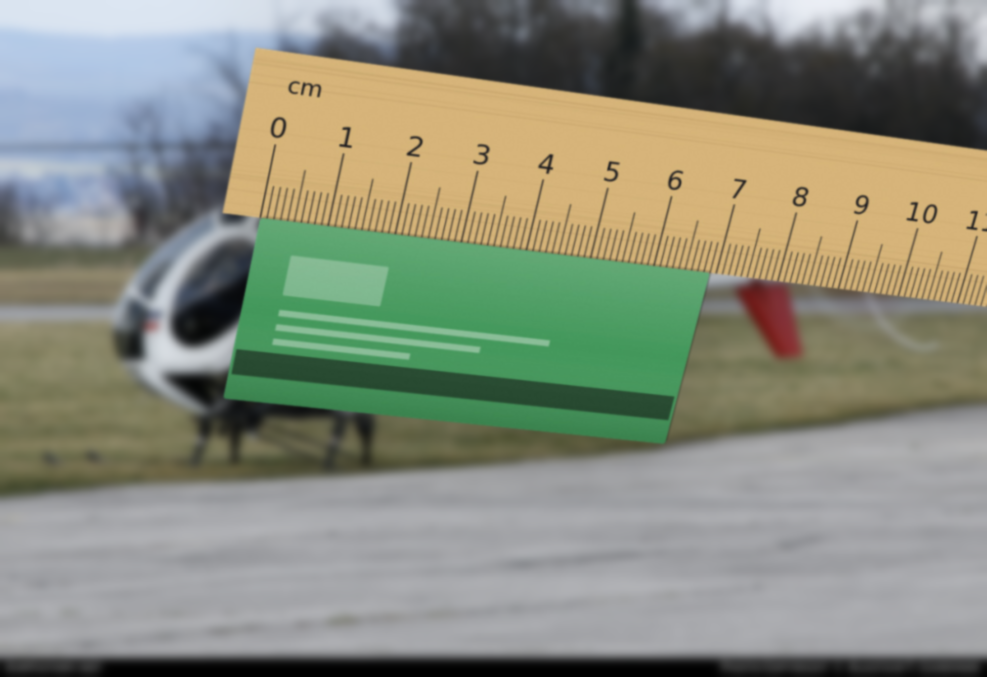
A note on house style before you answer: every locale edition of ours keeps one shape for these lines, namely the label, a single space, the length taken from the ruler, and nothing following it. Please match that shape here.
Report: 6.9 cm
